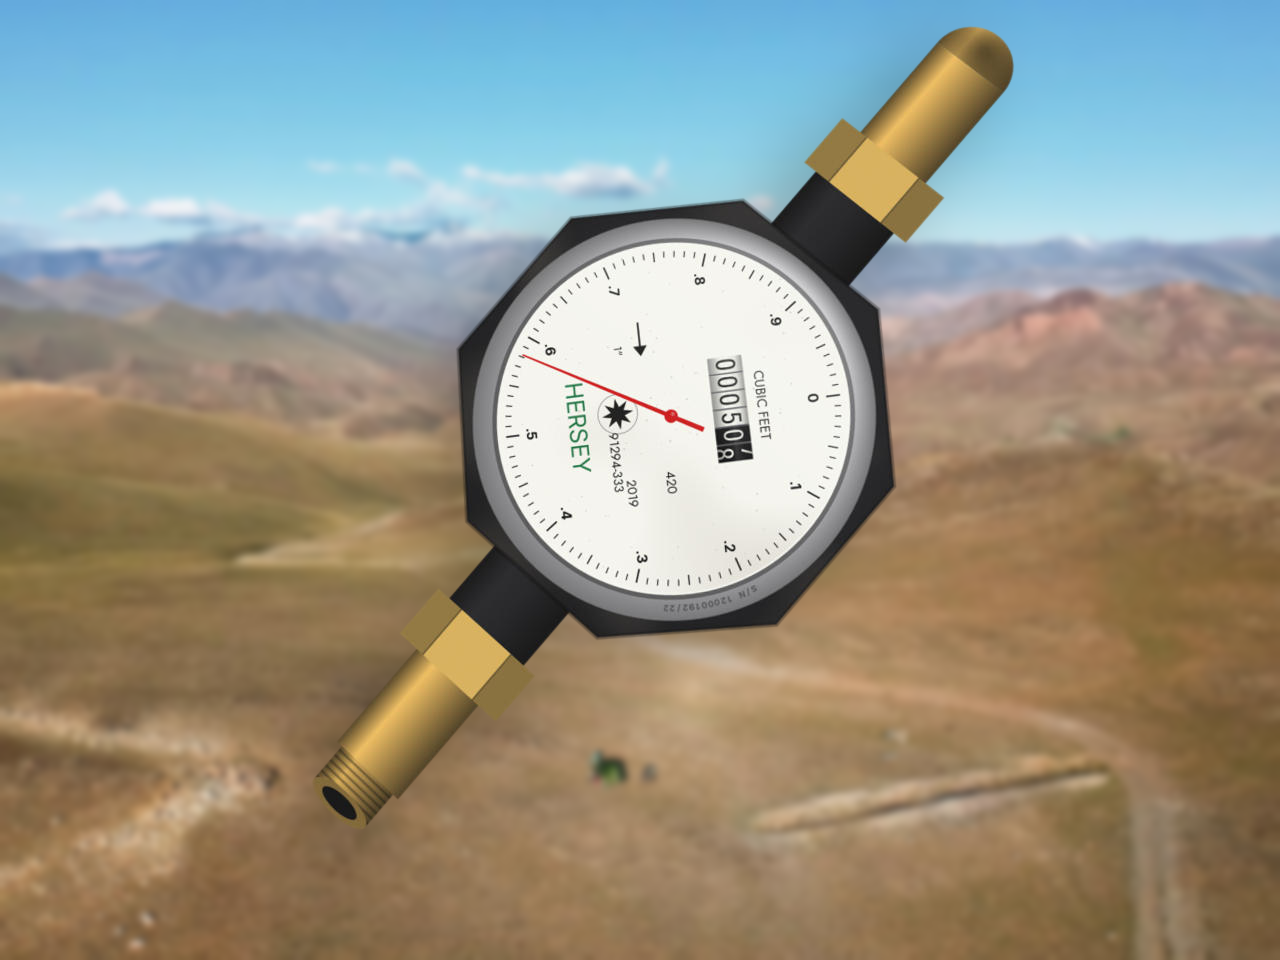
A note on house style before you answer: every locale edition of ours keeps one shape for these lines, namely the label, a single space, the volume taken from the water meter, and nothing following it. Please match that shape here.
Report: 507.58 ft³
